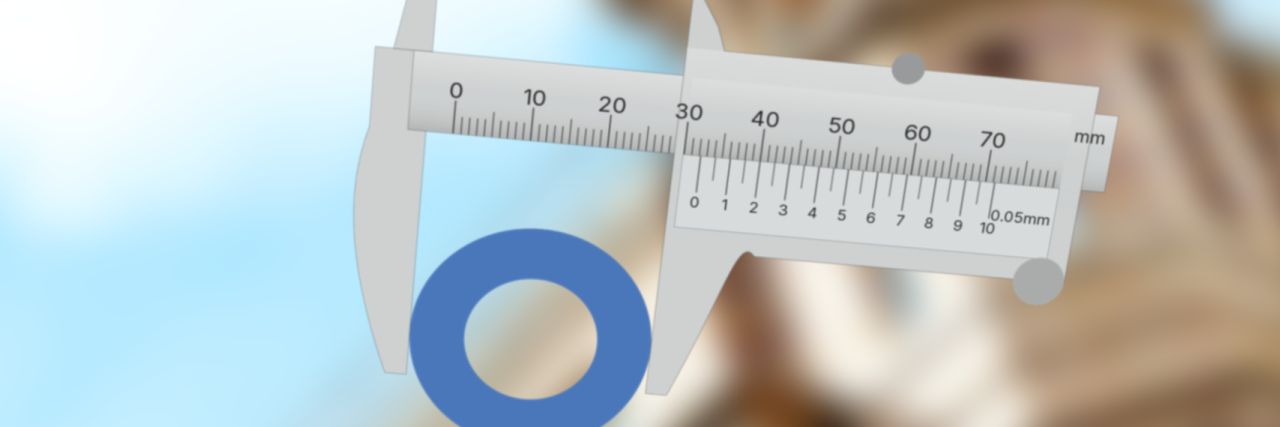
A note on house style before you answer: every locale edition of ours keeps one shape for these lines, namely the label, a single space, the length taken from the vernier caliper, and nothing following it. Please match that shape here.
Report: 32.2 mm
